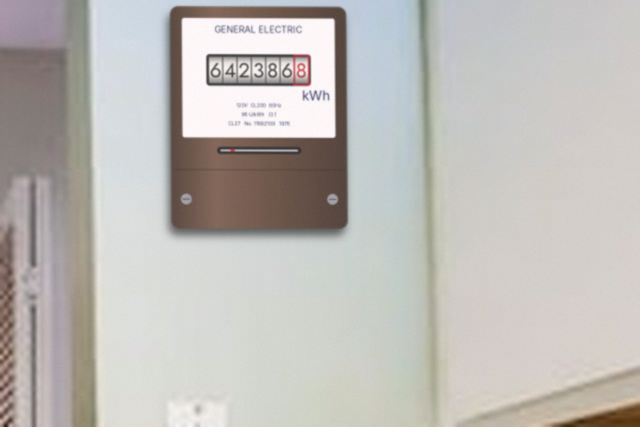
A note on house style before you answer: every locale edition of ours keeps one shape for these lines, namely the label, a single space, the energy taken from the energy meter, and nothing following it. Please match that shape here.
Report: 642386.8 kWh
